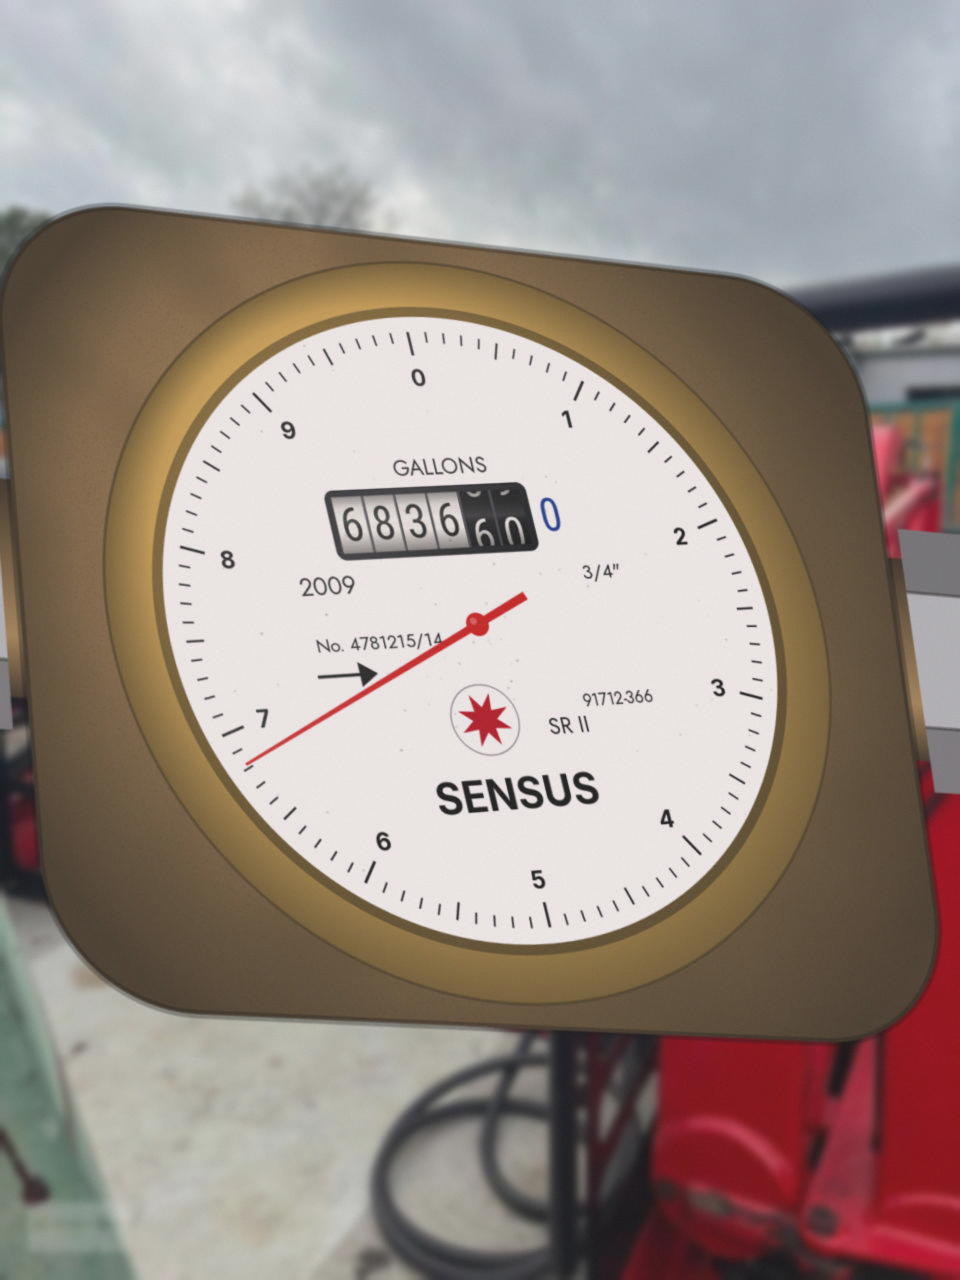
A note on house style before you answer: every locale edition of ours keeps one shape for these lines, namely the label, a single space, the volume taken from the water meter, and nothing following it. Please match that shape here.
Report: 6836596.8 gal
